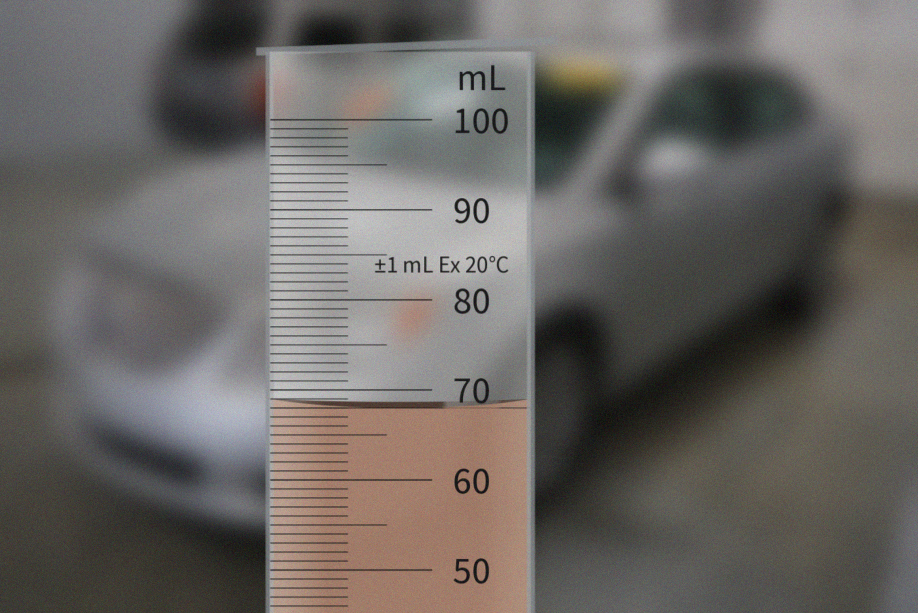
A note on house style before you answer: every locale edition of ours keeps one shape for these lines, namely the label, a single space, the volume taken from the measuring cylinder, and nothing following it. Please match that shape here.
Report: 68 mL
